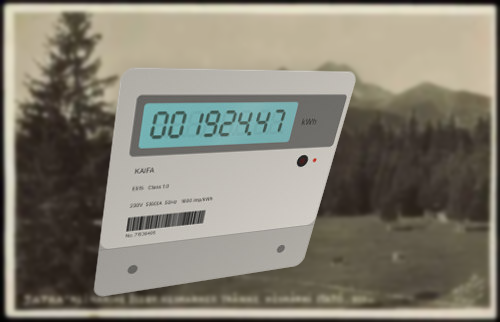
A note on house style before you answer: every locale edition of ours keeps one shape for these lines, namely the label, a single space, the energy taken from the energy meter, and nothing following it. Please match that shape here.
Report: 1924.47 kWh
